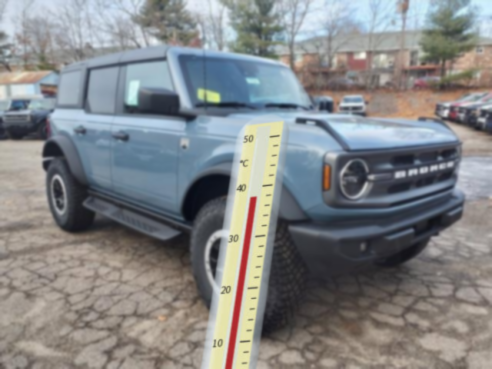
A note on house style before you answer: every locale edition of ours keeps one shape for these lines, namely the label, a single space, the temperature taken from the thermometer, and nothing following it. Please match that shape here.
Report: 38 °C
